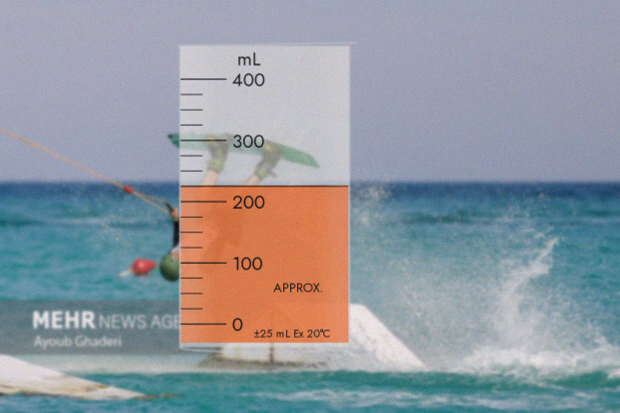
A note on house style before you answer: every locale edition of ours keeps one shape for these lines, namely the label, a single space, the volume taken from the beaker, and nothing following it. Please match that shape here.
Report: 225 mL
